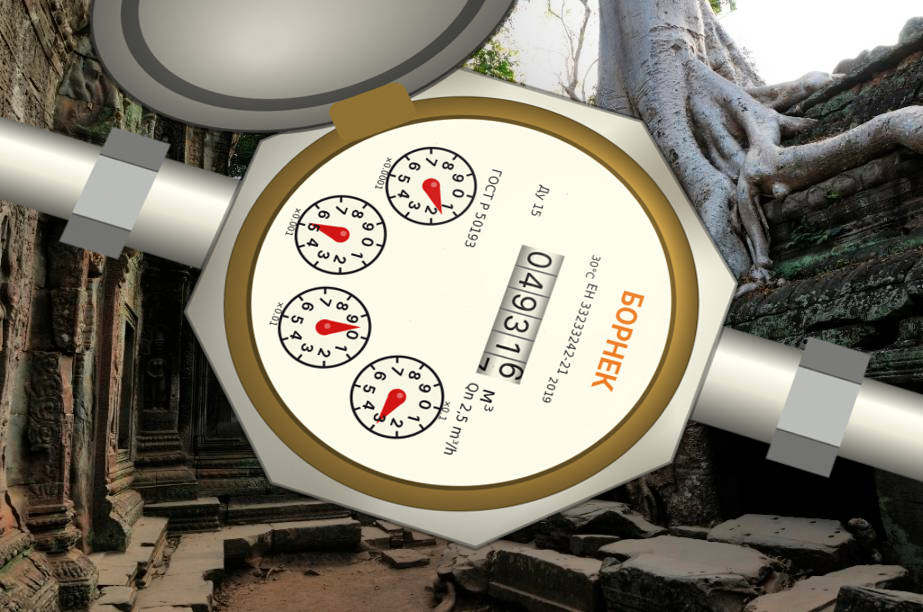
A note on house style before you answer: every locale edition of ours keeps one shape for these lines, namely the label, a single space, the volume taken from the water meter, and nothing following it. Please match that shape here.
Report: 49316.2951 m³
